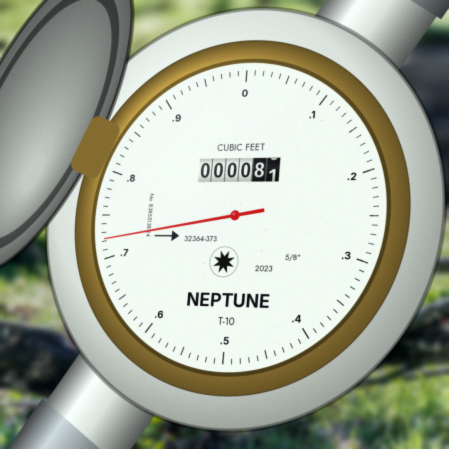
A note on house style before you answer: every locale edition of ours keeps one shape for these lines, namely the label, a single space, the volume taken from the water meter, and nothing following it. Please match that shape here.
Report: 80.72 ft³
